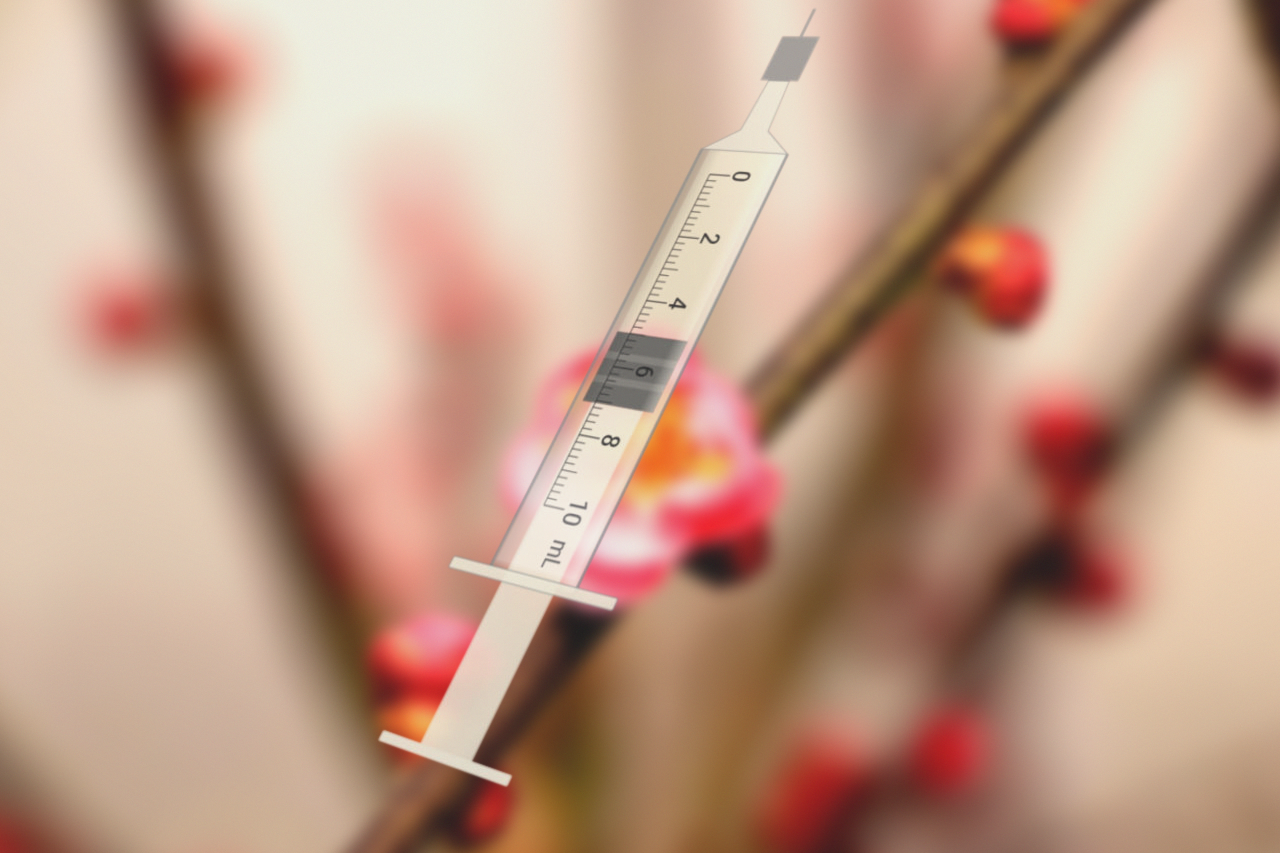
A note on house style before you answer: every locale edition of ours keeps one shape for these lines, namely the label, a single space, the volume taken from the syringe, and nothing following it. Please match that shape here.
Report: 5 mL
